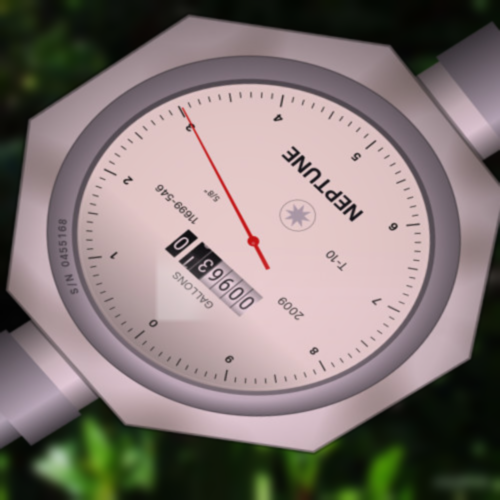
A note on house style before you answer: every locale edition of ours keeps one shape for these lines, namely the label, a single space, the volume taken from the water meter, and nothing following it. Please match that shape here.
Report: 96313.0 gal
